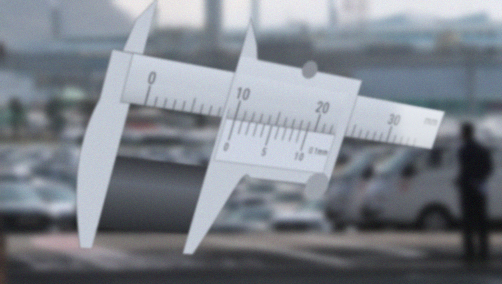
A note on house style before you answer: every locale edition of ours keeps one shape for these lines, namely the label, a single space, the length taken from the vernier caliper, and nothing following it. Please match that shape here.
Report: 10.0 mm
